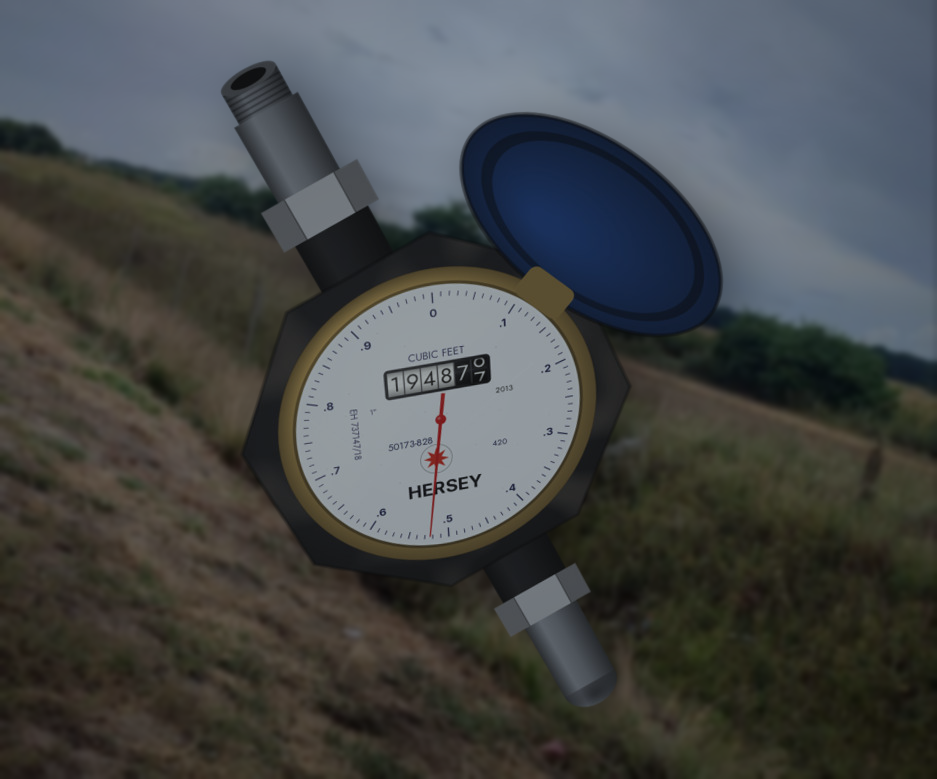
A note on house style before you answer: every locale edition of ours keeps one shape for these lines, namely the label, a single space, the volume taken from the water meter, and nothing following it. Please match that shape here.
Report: 194876.52 ft³
